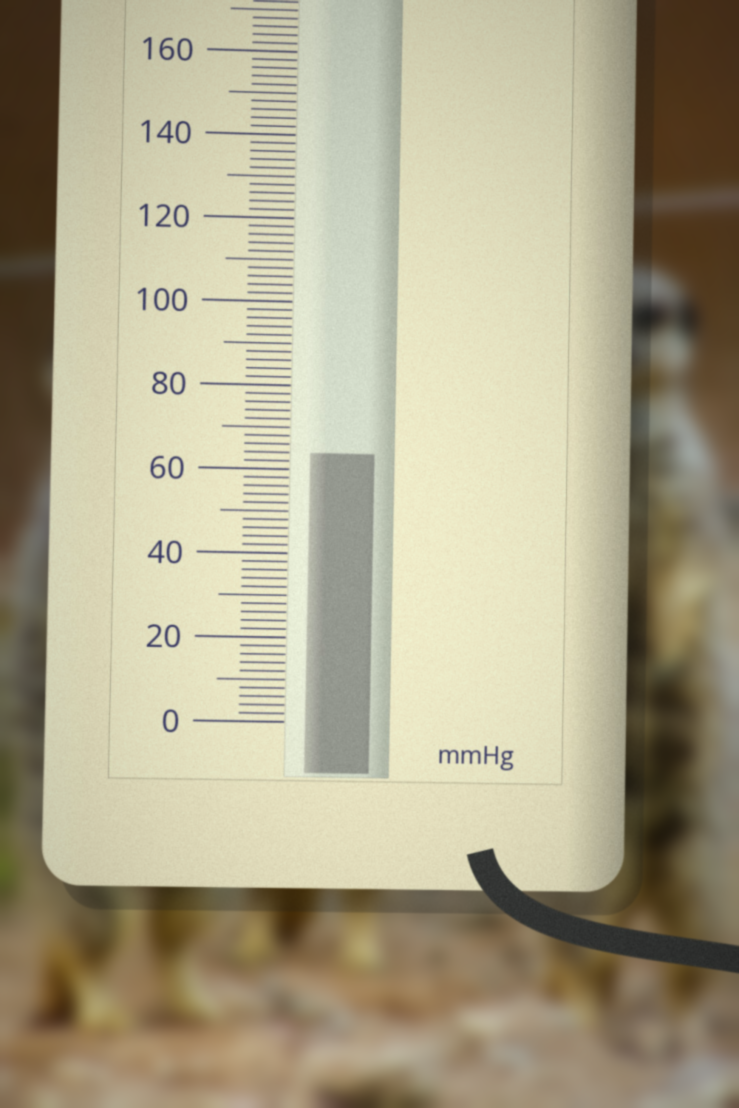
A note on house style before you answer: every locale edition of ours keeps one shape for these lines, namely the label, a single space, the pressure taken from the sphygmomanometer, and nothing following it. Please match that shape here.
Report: 64 mmHg
